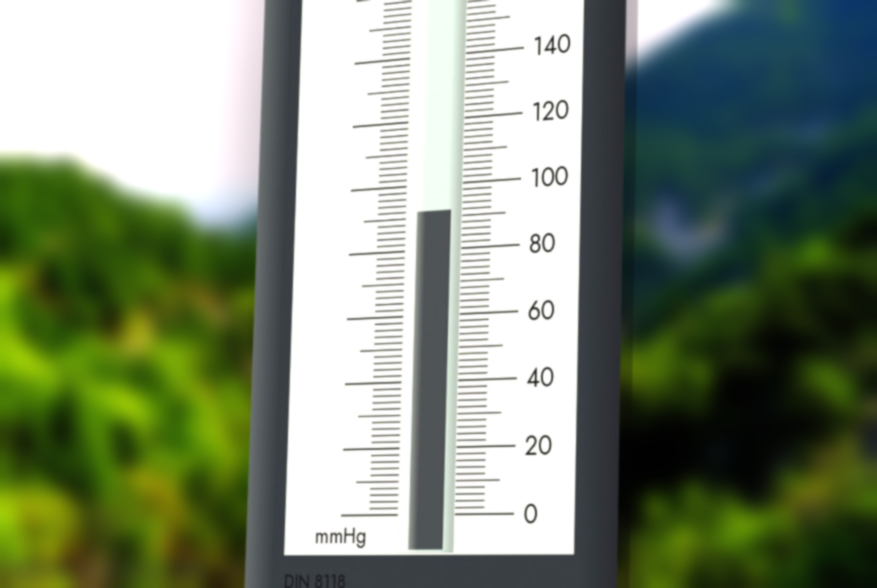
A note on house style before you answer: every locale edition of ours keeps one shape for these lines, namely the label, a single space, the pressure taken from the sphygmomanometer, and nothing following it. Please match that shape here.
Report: 92 mmHg
